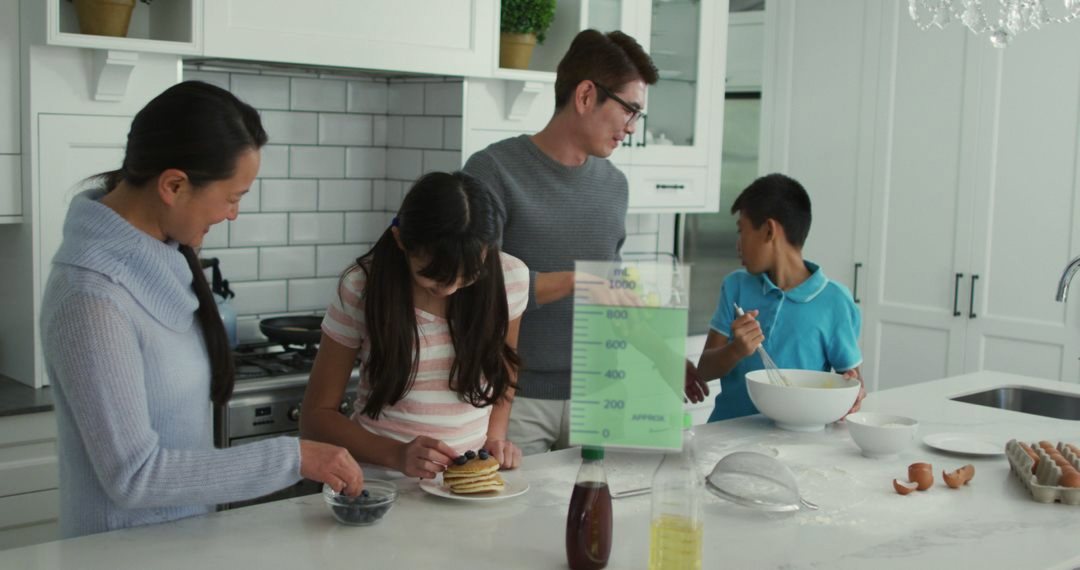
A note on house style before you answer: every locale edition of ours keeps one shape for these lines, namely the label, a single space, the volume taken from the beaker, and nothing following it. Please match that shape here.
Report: 850 mL
